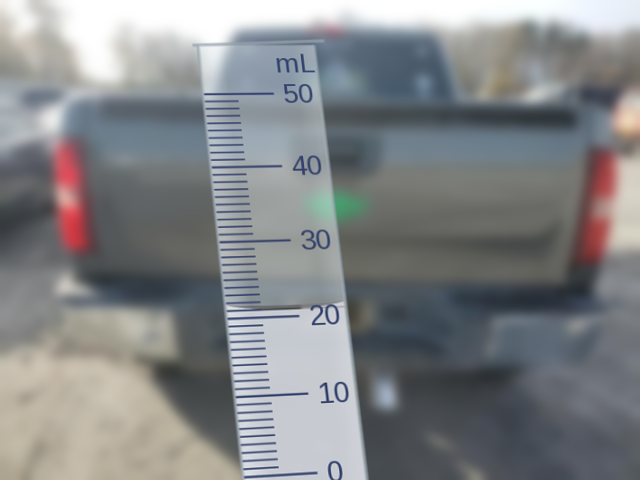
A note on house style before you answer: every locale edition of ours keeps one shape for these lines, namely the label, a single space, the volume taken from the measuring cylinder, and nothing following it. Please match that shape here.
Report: 21 mL
